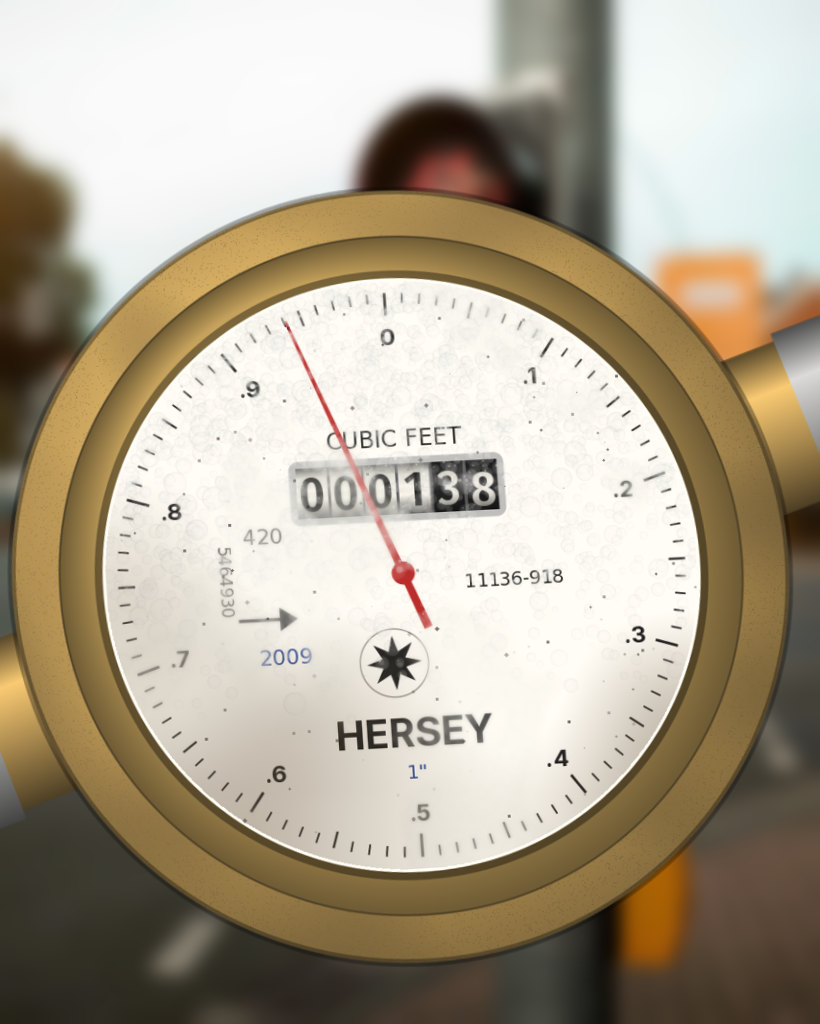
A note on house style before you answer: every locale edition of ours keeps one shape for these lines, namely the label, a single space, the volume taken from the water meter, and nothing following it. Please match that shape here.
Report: 137.94 ft³
